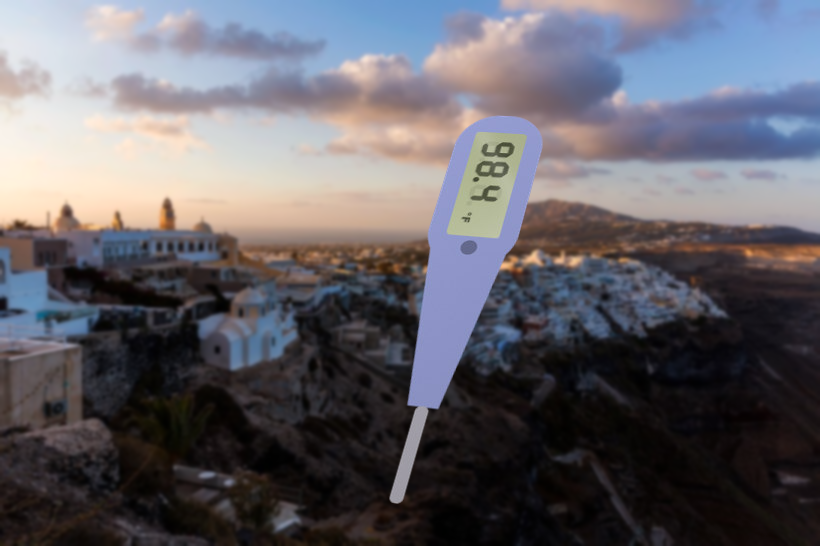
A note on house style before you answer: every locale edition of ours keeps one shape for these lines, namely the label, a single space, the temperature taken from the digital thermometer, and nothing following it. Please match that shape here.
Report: 98.4 °F
